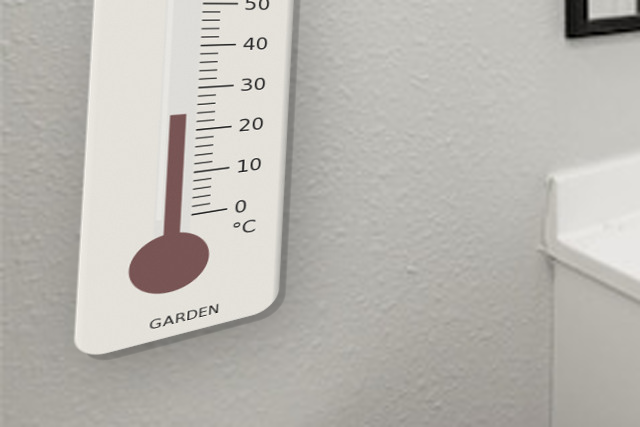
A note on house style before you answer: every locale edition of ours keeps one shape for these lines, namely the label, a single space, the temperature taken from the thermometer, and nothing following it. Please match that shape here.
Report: 24 °C
